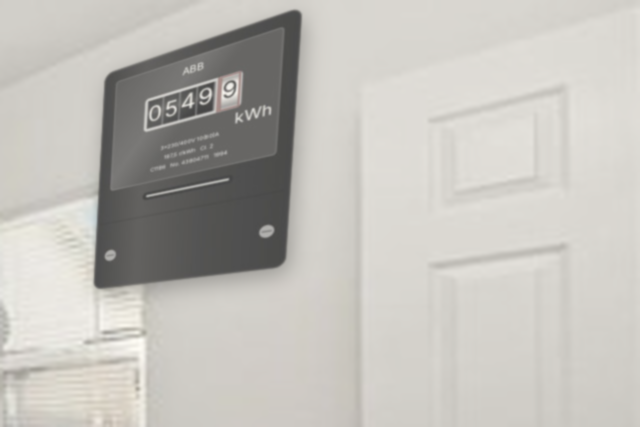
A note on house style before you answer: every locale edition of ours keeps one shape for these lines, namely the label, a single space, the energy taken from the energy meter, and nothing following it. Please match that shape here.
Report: 549.9 kWh
